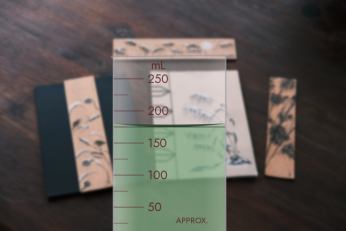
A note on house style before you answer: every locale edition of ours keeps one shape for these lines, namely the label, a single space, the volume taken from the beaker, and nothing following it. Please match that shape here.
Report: 175 mL
